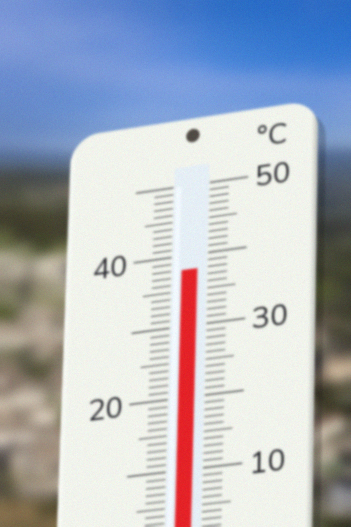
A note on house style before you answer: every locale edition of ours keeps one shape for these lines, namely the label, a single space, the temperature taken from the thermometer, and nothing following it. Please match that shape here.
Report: 38 °C
